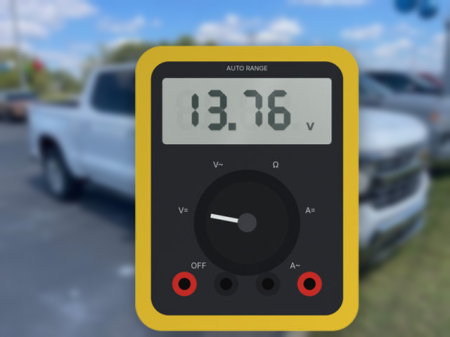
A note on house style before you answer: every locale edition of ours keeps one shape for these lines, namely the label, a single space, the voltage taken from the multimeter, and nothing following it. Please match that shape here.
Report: 13.76 V
